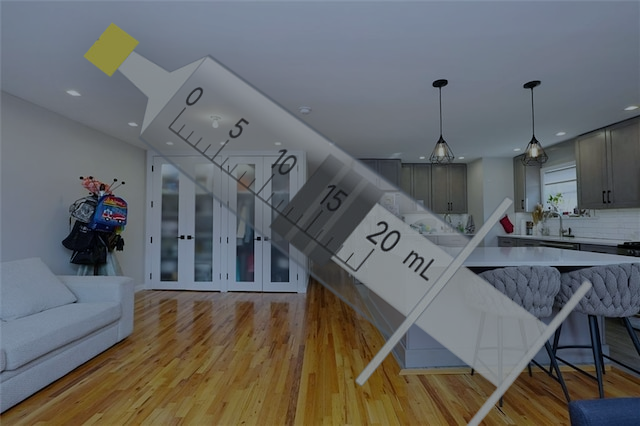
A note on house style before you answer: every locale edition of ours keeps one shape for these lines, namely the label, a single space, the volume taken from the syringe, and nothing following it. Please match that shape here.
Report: 12.5 mL
